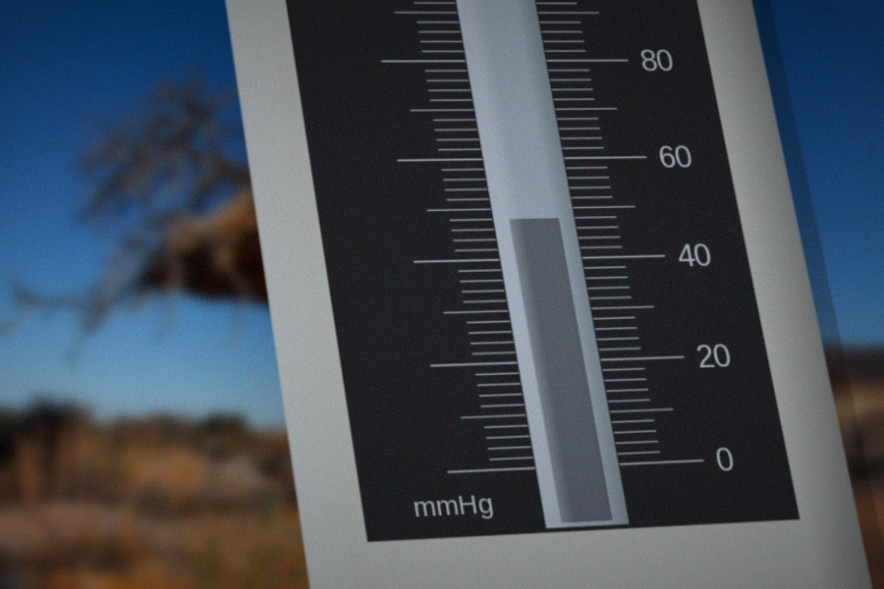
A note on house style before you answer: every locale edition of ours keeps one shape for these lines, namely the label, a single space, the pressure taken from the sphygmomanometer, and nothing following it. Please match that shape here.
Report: 48 mmHg
